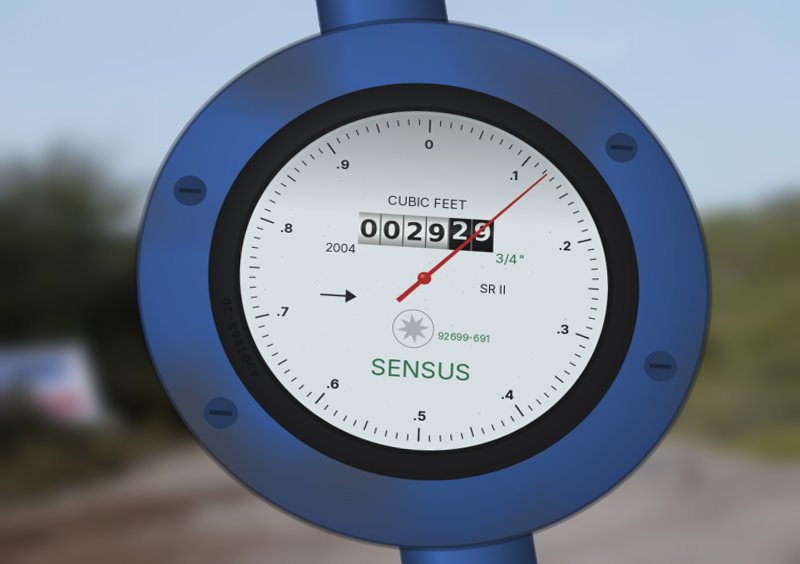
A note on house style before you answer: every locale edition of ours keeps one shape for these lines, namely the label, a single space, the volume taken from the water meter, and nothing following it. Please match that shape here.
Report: 2929.12 ft³
